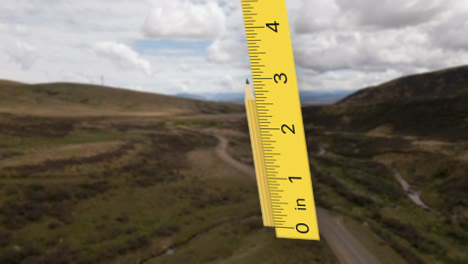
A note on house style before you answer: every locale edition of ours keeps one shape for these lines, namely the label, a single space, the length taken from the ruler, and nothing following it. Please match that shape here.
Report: 3 in
